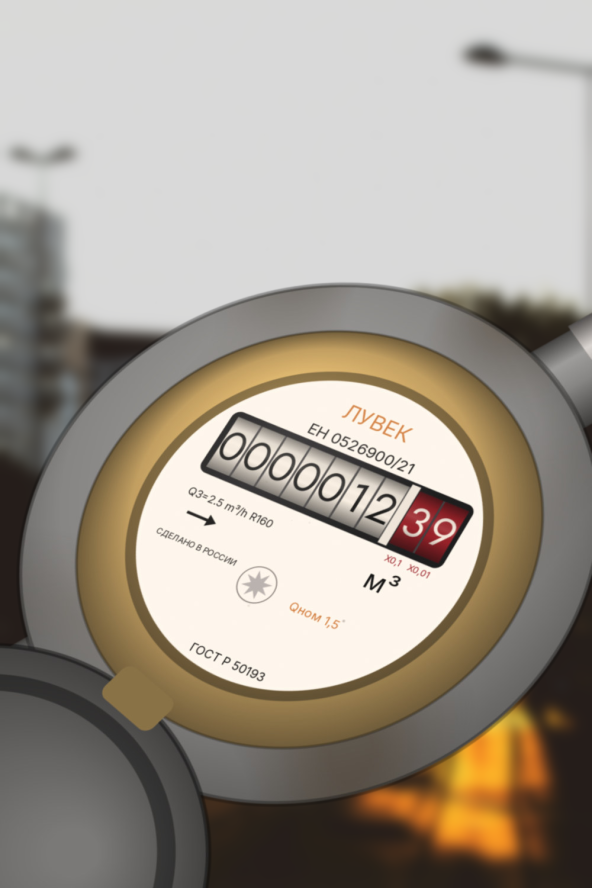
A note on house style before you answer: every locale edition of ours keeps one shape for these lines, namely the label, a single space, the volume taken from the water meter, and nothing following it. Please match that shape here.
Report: 12.39 m³
